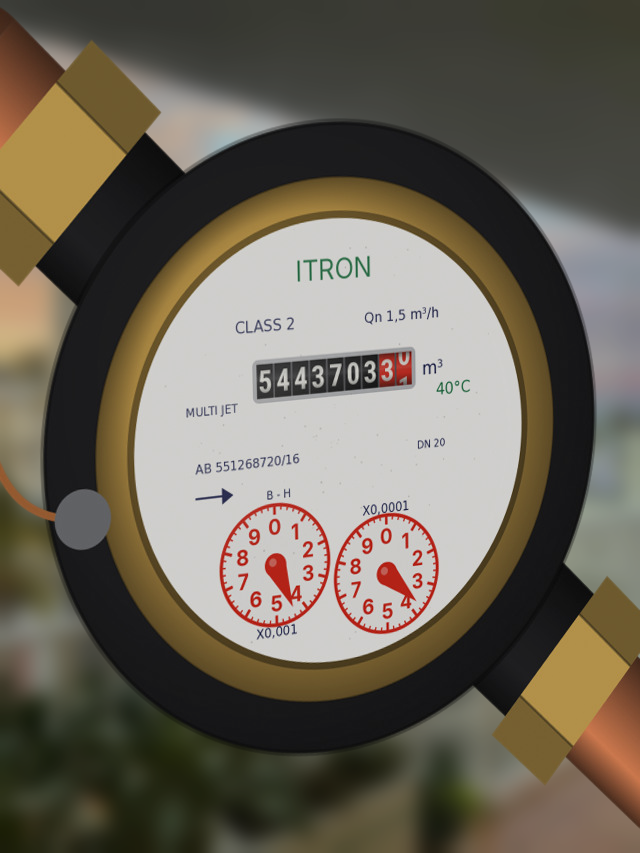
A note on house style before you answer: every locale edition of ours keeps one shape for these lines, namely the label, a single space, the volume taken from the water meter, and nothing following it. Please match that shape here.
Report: 5443703.3043 m³
